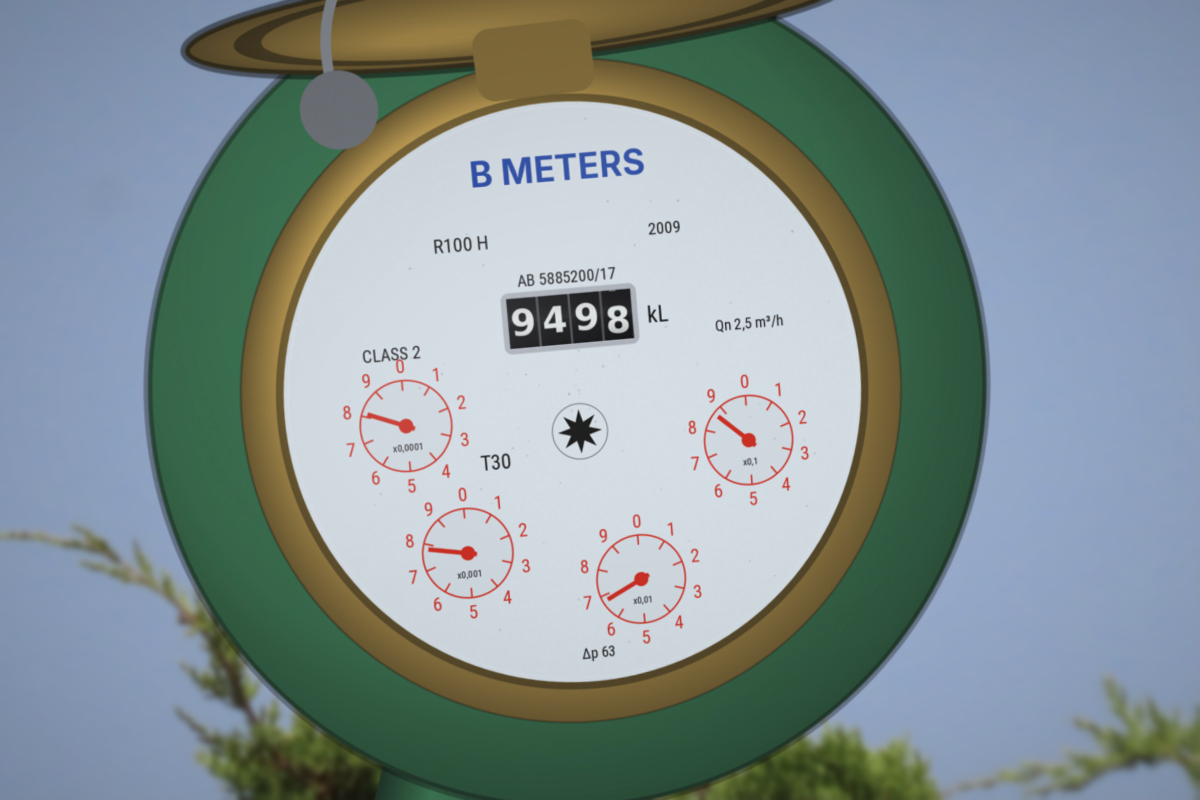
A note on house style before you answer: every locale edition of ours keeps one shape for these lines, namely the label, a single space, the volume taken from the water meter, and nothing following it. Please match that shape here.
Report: 9497.8678 kL
